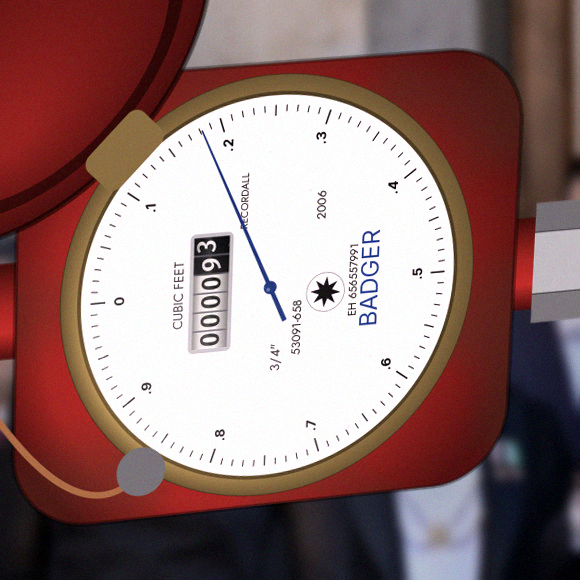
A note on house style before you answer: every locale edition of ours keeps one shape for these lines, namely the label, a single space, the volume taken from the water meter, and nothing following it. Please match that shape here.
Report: 93.18 ft³
